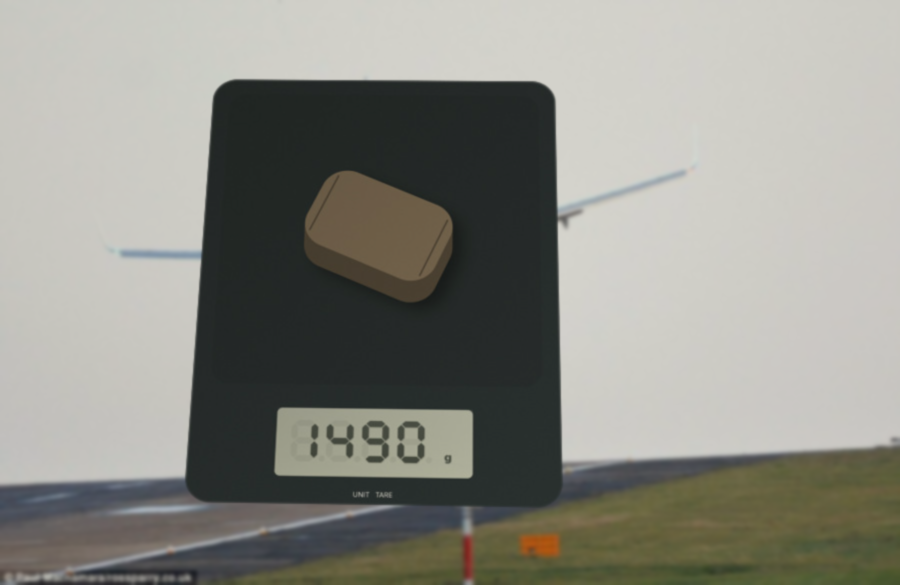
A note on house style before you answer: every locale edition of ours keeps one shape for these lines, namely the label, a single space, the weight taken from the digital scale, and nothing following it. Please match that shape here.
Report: 1490 g
